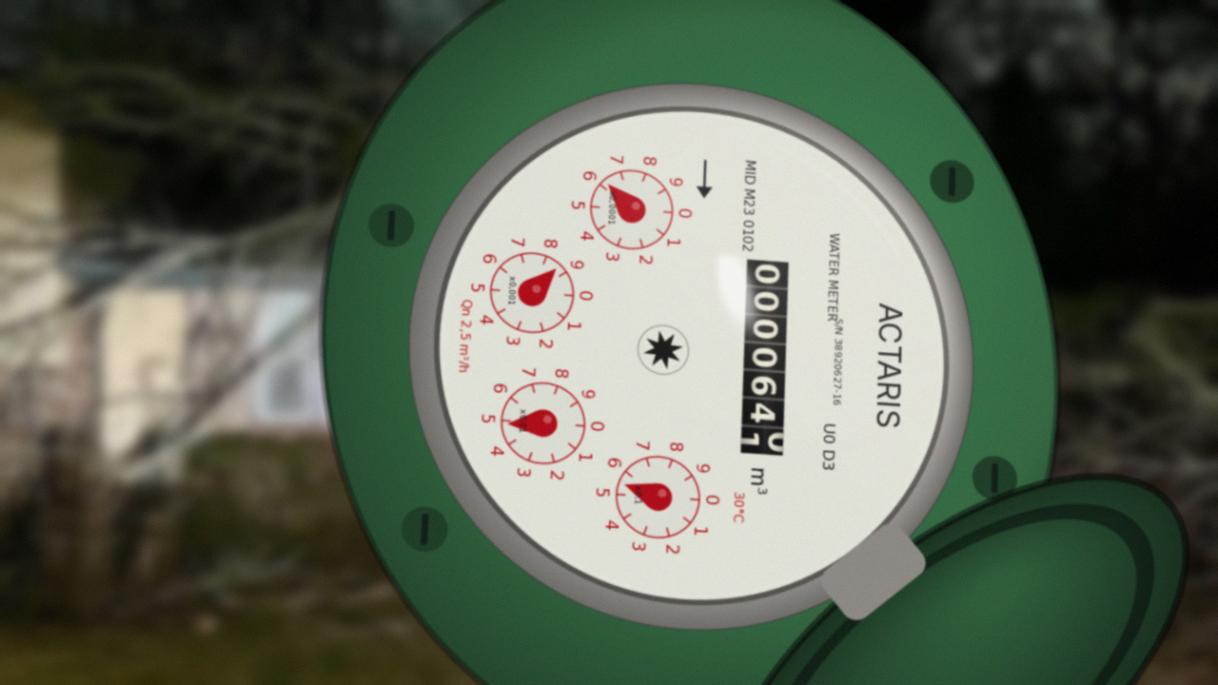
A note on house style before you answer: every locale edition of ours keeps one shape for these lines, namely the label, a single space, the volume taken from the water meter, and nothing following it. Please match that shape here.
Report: 640.5486 m³
